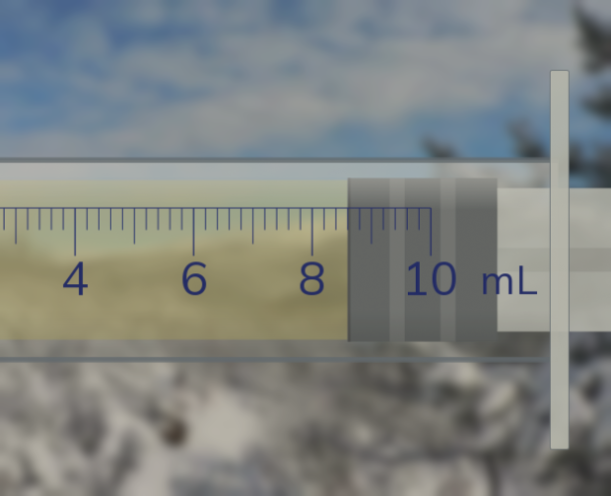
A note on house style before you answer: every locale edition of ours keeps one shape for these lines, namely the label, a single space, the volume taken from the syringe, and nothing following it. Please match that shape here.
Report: 8.6 mL
